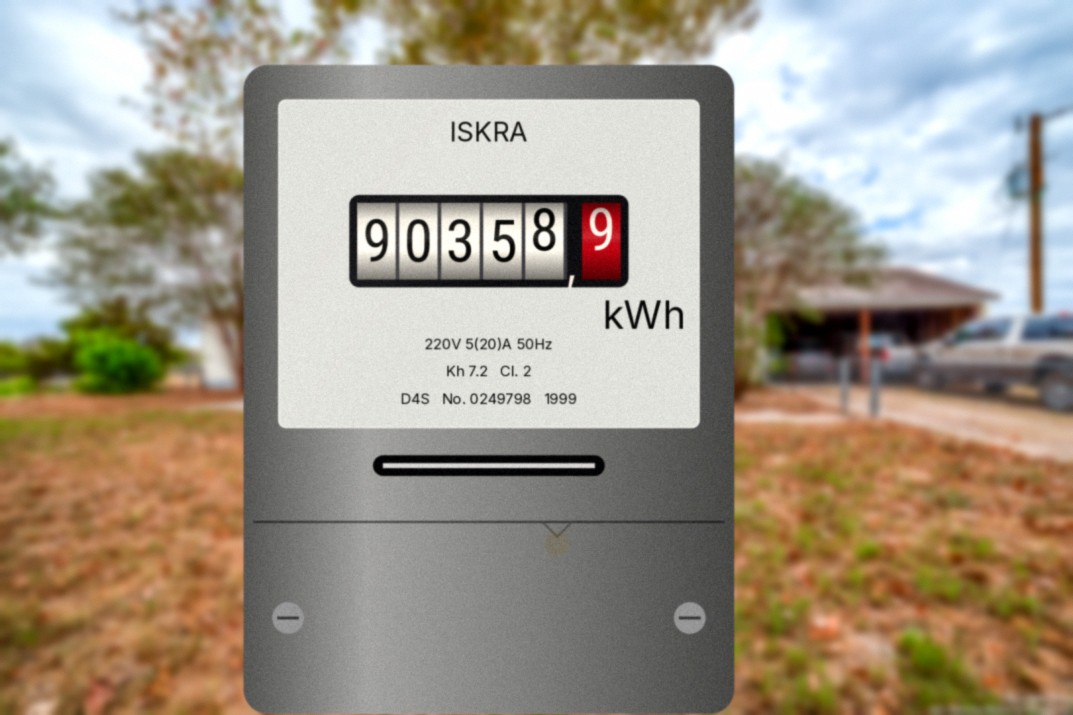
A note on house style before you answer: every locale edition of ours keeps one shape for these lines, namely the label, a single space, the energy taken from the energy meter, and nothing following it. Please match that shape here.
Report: 90358.9 kWh
